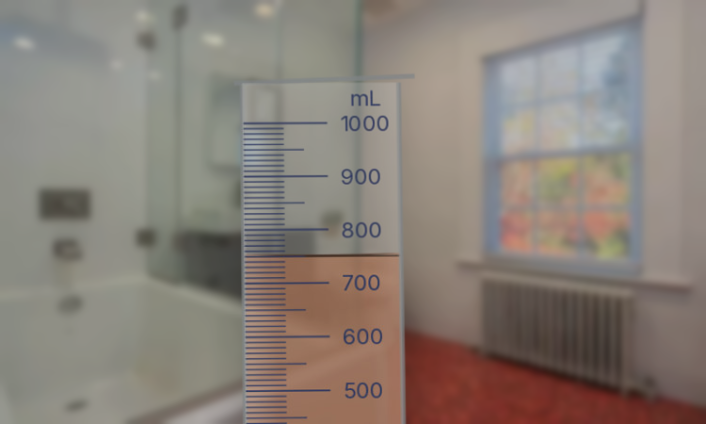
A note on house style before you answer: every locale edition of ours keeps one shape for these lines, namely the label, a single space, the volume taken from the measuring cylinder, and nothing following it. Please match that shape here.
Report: 750 mL
